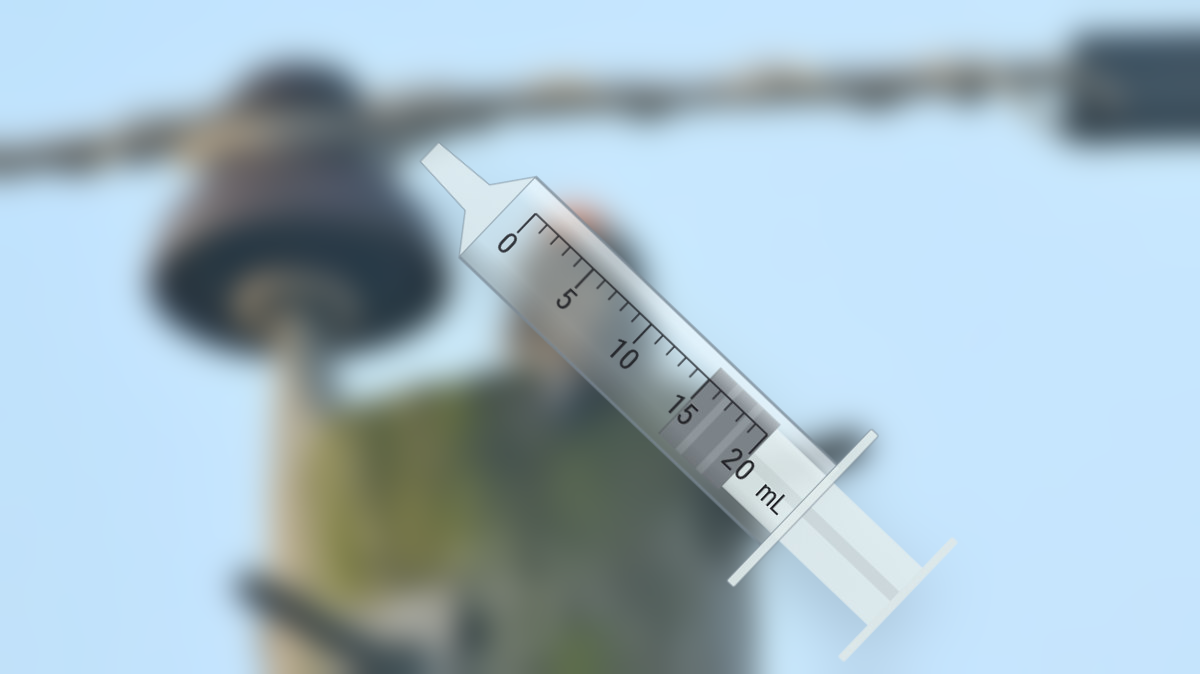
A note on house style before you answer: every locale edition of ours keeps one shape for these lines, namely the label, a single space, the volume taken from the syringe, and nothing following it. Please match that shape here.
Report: 15 mL
